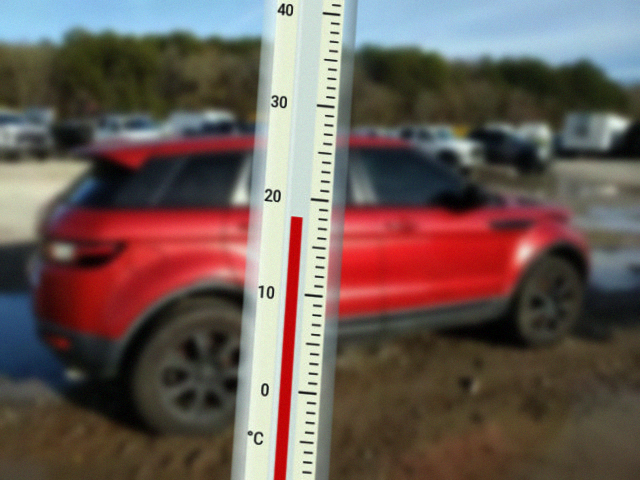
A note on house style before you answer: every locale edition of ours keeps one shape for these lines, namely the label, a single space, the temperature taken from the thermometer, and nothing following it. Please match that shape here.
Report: 18 °C
